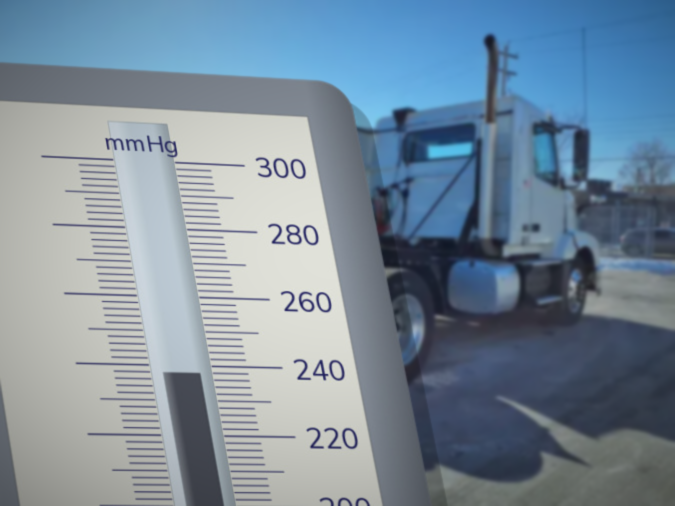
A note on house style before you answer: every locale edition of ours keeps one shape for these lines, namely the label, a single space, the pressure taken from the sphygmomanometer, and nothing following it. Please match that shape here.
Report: 238 mmHg
